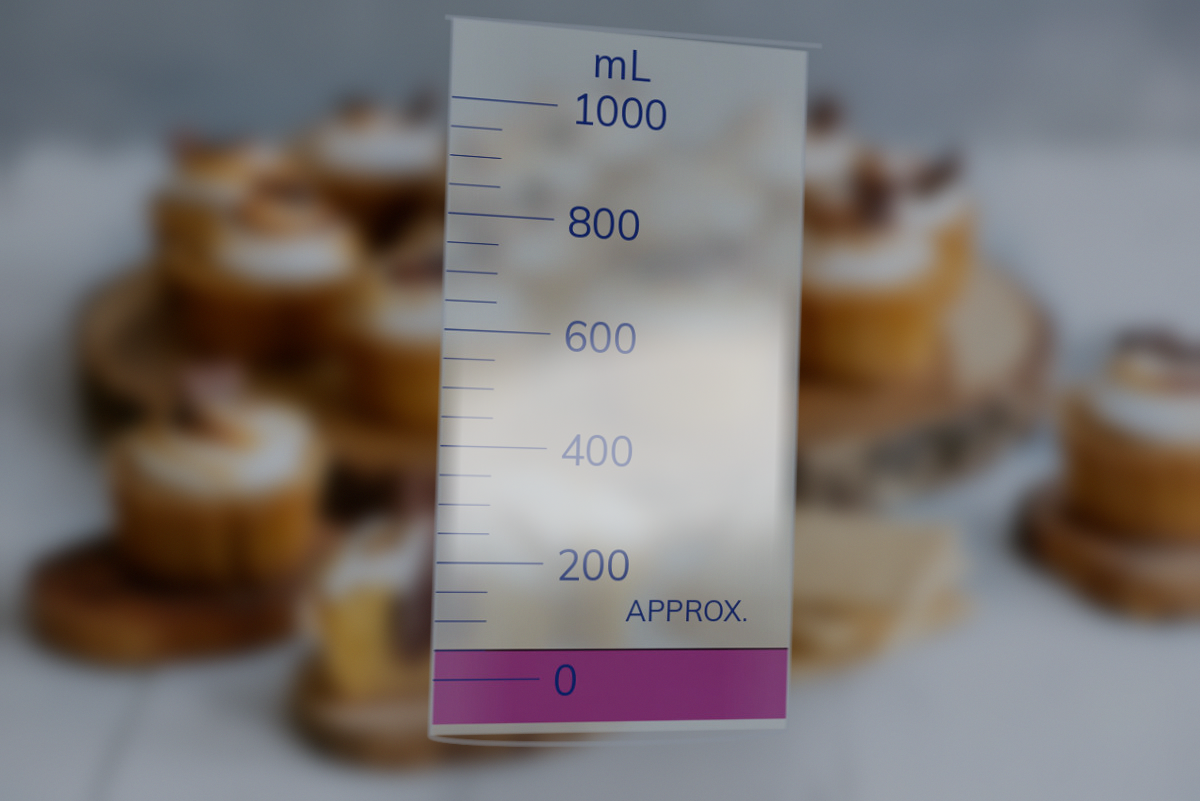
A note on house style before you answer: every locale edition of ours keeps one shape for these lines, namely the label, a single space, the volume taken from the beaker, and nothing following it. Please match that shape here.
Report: 50 mL
